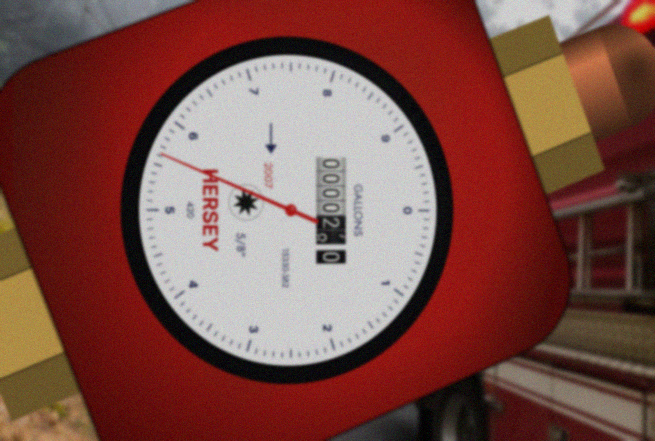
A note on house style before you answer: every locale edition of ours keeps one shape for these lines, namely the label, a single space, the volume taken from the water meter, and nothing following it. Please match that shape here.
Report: 275.6 gal
